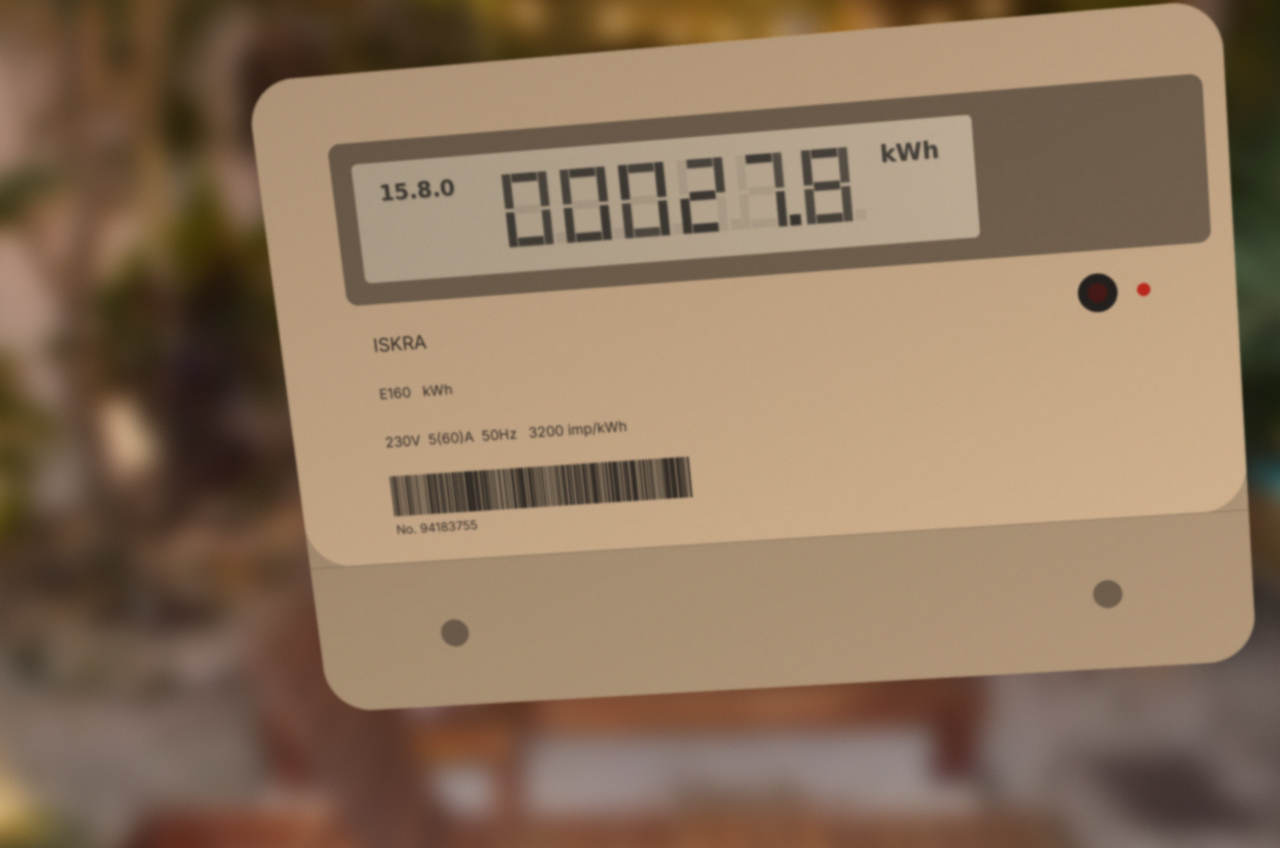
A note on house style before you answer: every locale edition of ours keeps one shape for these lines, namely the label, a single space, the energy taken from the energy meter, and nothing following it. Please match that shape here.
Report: 27.8 kWh
